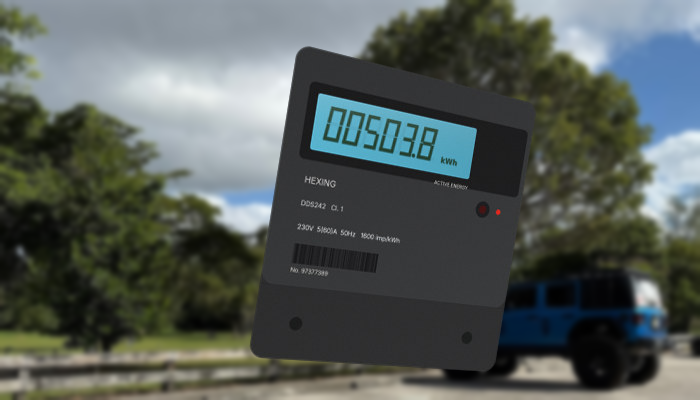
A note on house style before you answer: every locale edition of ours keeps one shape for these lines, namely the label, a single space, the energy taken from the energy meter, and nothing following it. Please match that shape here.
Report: 503.8 kWh
